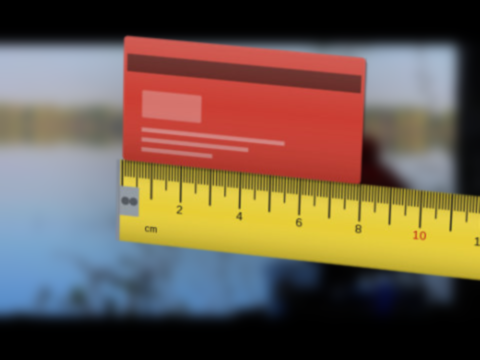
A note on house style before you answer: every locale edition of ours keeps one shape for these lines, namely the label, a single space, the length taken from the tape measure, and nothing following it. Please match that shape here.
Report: 8 cm
